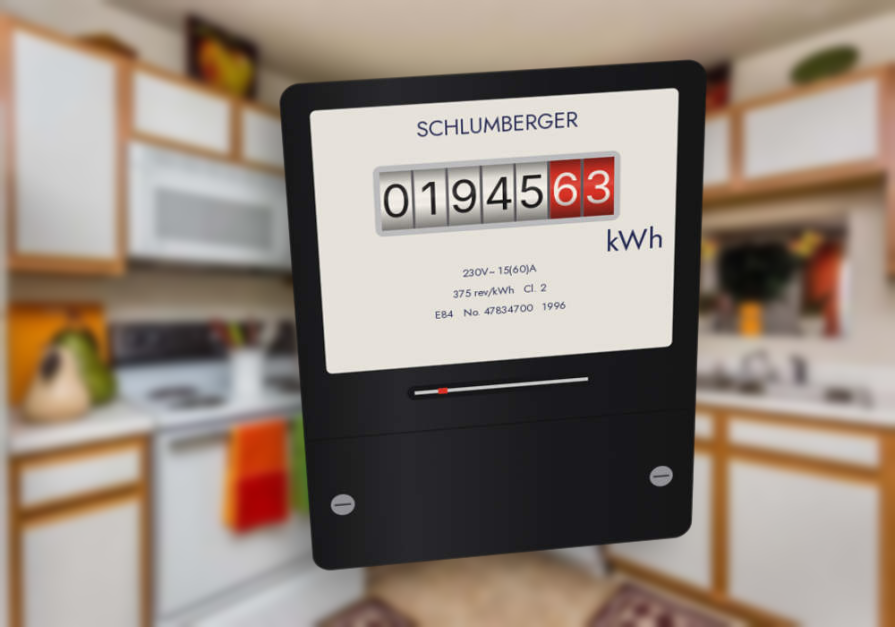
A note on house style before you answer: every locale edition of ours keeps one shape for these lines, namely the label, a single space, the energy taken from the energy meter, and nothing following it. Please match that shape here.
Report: 1945.63 kWh
